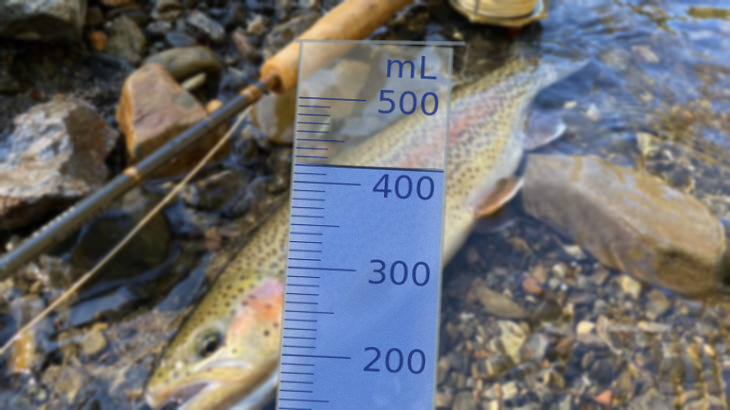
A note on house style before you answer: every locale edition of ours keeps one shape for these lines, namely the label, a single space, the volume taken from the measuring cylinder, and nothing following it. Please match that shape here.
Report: 420 mL
